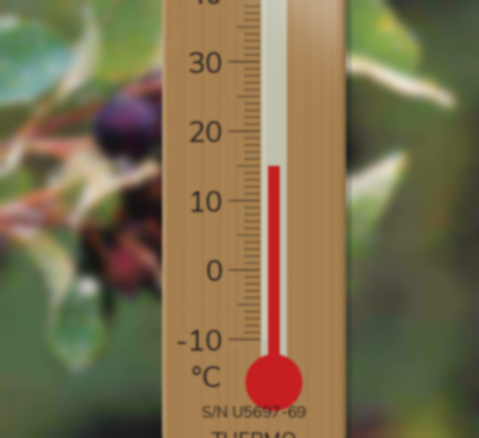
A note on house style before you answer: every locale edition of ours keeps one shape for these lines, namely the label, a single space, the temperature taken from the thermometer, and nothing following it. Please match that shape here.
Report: 15 °C
